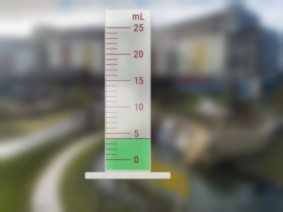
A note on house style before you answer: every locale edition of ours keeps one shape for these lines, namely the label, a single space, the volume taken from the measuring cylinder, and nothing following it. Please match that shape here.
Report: 4 mL
